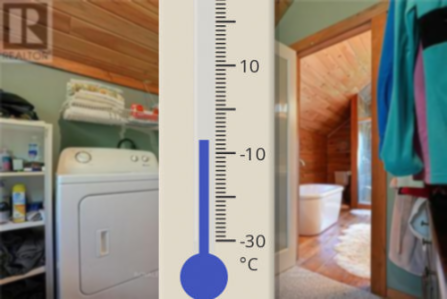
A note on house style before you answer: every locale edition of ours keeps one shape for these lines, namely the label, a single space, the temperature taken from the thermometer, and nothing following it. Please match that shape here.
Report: -7 °C
